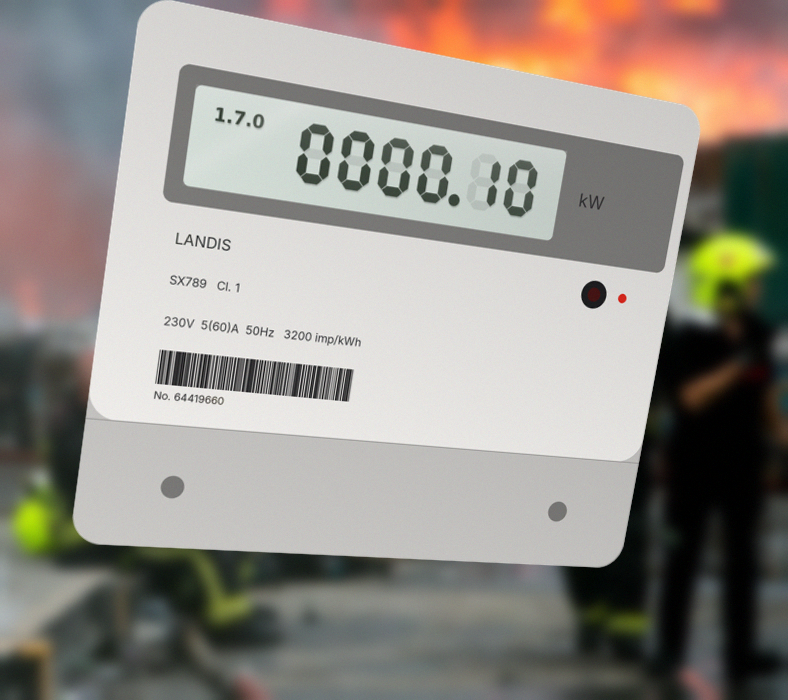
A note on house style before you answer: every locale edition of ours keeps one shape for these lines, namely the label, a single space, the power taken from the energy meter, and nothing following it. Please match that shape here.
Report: 0.10 kW
